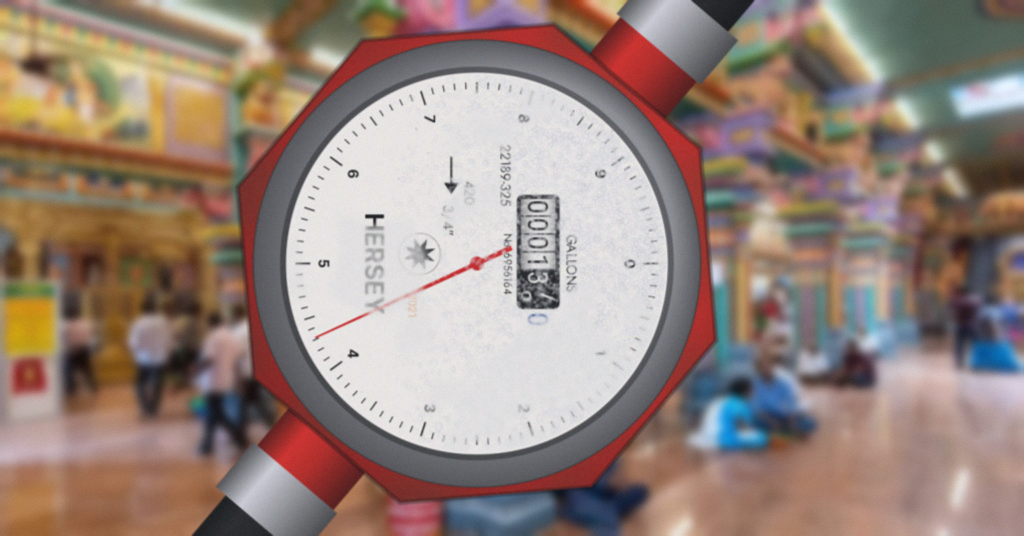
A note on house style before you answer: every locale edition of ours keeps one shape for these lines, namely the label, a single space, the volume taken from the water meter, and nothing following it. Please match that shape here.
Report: 1374.3 gal
